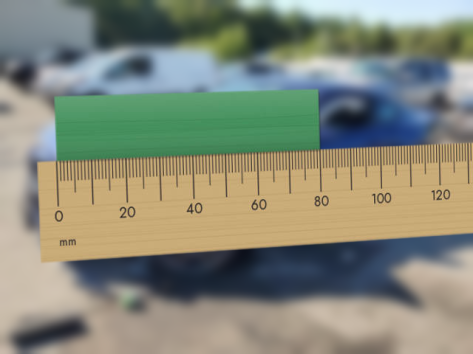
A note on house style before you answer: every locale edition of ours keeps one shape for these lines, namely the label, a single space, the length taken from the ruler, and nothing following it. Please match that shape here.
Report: 80 mm
